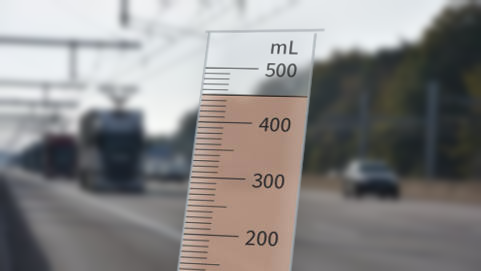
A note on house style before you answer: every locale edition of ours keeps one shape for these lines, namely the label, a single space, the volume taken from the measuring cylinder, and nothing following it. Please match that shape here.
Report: 450 mL
